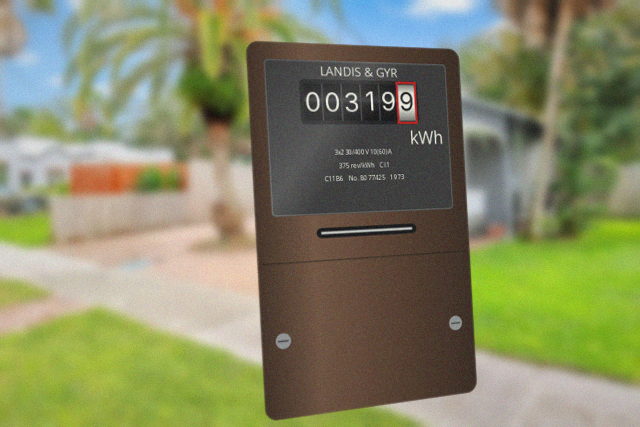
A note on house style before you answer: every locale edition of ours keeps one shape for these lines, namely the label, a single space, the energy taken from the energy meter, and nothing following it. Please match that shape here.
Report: 319.9 kWh
